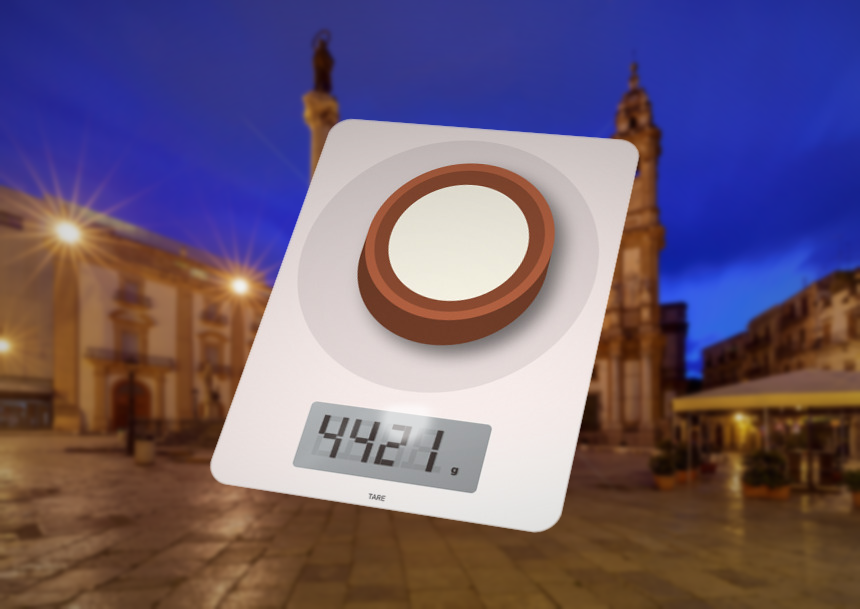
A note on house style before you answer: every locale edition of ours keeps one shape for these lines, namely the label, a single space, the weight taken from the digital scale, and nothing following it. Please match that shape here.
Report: 4421 g
